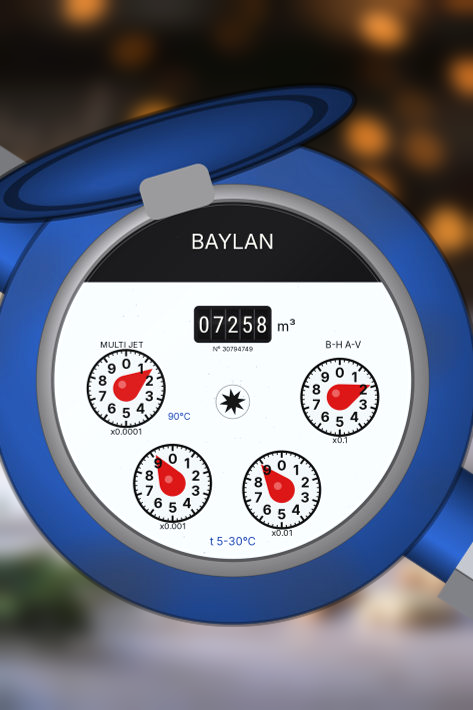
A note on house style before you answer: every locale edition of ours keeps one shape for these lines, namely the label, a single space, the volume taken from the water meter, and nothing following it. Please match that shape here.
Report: 7258.1891 m³
